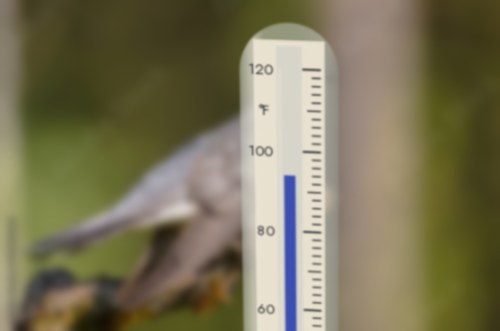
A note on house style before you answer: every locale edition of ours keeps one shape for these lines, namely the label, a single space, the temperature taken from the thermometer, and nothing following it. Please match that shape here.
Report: 94 °F
